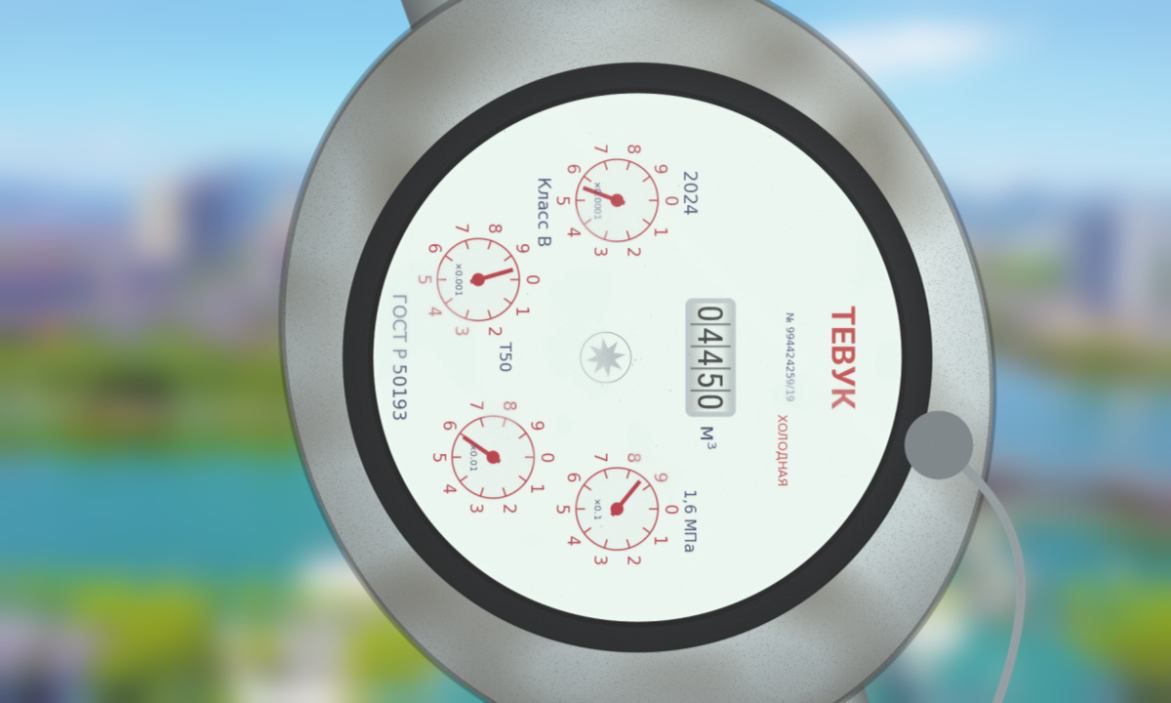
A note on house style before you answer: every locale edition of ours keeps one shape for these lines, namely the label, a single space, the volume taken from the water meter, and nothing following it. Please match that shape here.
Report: 4450.8595 m³
